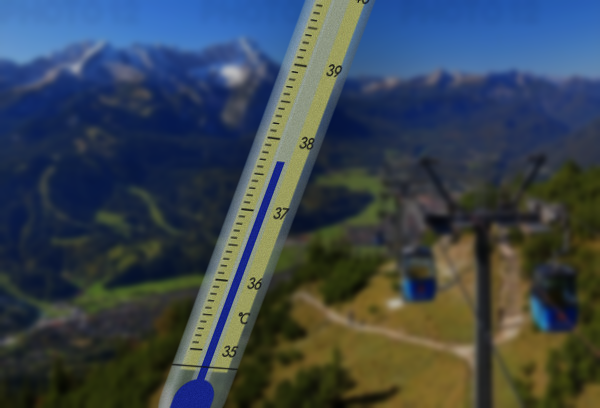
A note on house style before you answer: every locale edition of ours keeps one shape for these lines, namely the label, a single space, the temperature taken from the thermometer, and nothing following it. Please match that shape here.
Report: 37.7 °C
